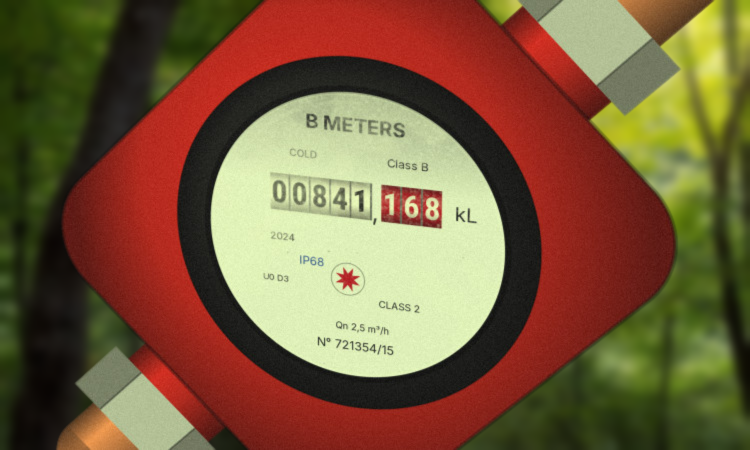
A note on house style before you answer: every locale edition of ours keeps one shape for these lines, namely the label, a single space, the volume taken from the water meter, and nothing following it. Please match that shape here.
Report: 841.168 kL
